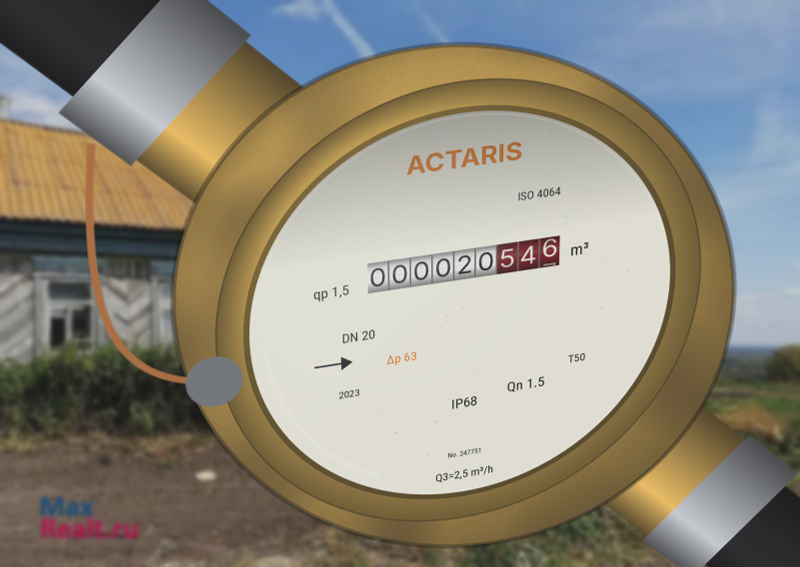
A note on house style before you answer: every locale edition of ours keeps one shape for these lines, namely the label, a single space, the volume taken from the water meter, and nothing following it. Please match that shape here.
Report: 20.546 m³
